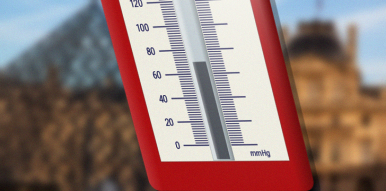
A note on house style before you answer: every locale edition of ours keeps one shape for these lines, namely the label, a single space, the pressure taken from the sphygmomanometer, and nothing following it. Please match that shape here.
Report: 70 mmHg
